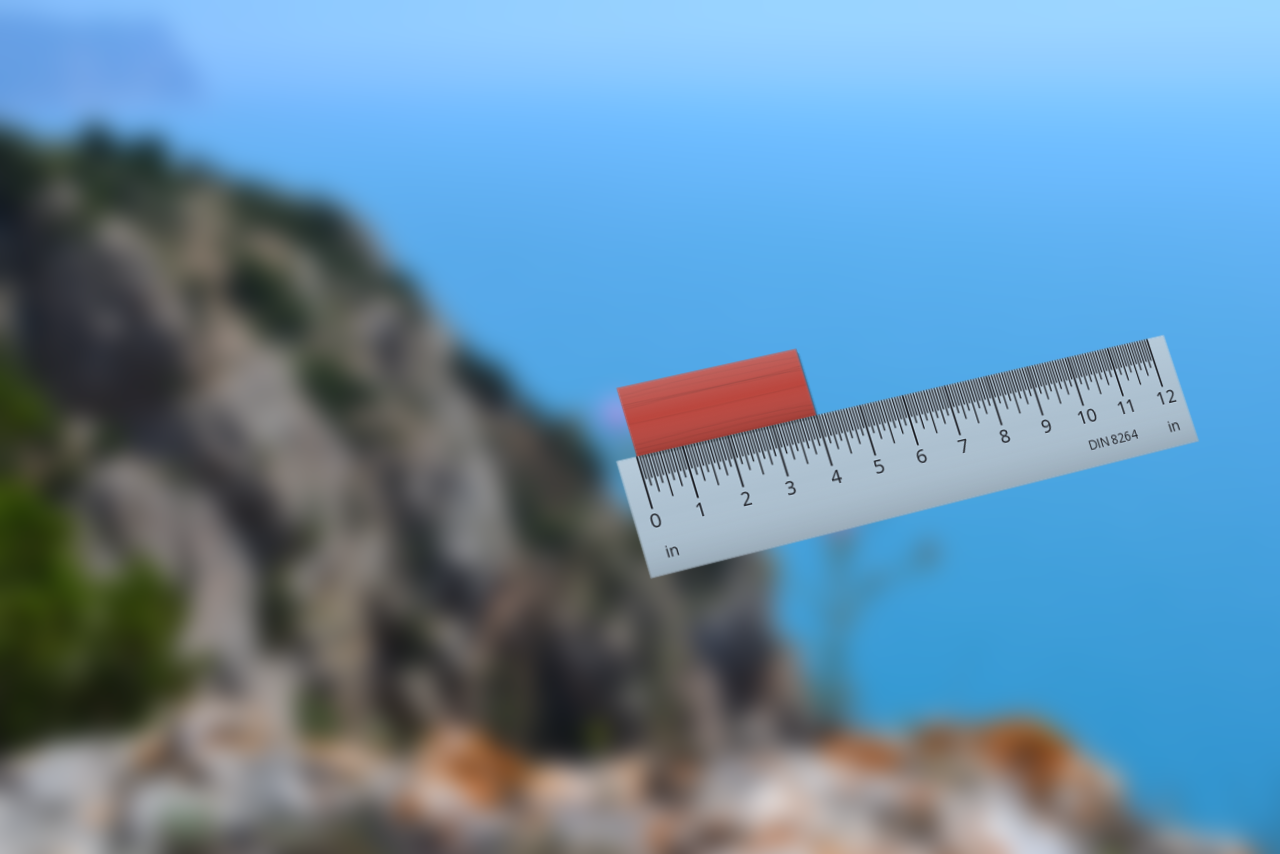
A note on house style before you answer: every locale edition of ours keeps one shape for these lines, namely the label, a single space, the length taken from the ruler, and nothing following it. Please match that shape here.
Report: 4 in
